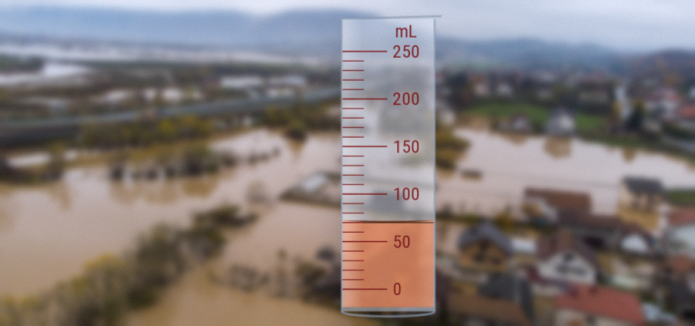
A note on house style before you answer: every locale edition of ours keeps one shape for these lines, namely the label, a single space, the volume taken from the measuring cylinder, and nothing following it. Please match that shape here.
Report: 70 mL
